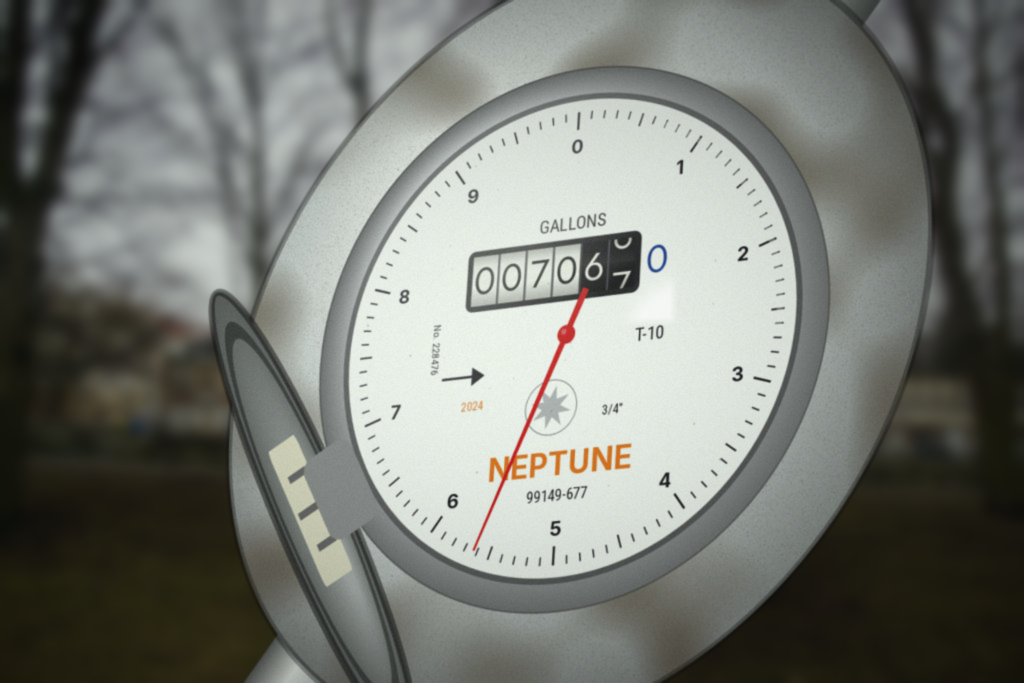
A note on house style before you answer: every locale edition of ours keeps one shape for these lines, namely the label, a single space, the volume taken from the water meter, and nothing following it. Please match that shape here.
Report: 70665.6 gal
